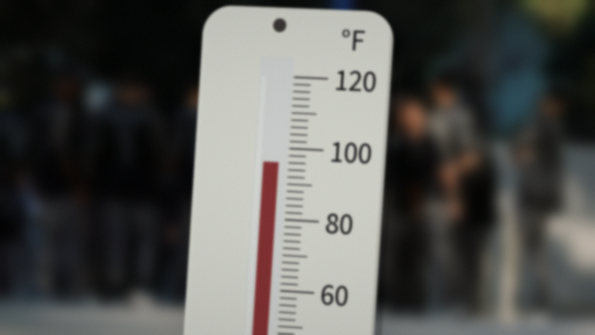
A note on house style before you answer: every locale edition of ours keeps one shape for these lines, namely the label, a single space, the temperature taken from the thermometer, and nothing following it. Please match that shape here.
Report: 96 °F
